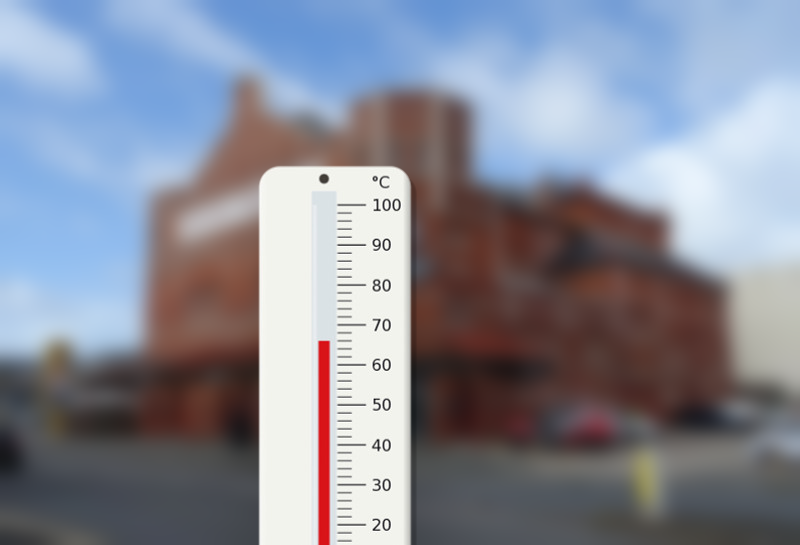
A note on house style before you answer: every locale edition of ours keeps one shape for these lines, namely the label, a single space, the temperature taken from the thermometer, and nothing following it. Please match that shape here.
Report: 66 °C
